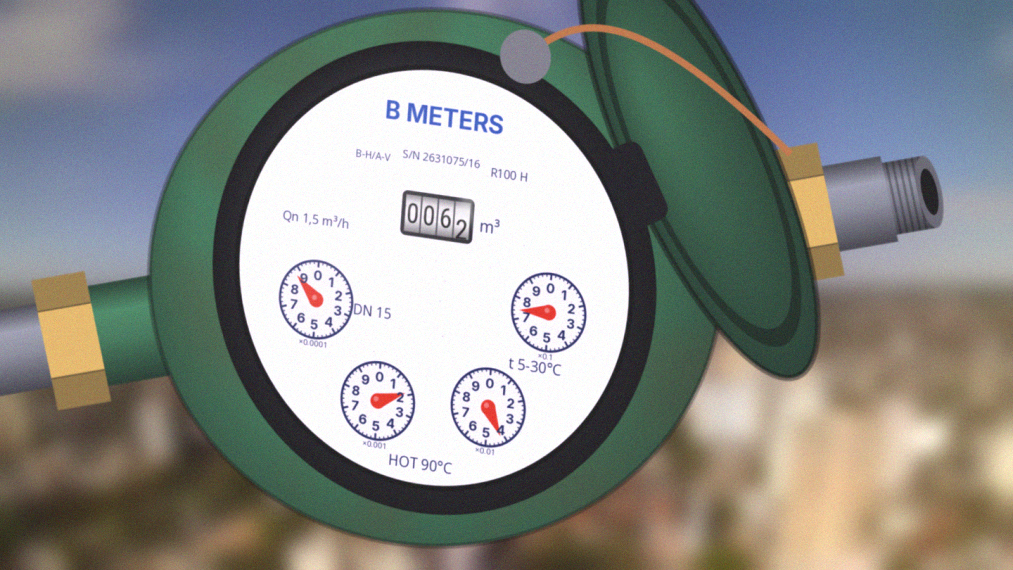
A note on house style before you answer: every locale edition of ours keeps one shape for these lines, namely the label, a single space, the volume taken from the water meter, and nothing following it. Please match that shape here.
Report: 61.7418 m³
